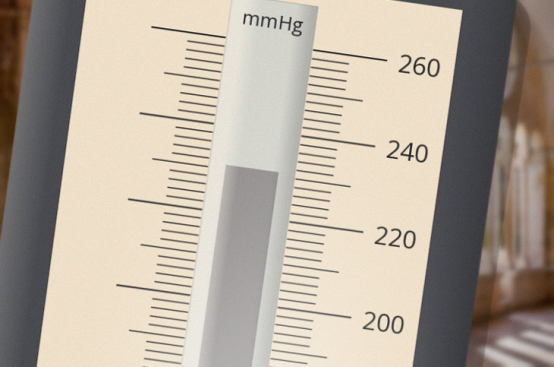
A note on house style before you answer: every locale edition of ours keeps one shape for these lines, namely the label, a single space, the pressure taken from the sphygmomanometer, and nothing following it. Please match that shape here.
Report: 231 mmHg
